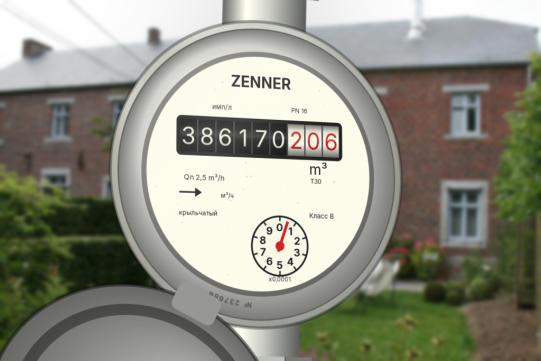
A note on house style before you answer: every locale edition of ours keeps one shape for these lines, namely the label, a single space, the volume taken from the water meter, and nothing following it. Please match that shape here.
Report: 386170.2060 m³
